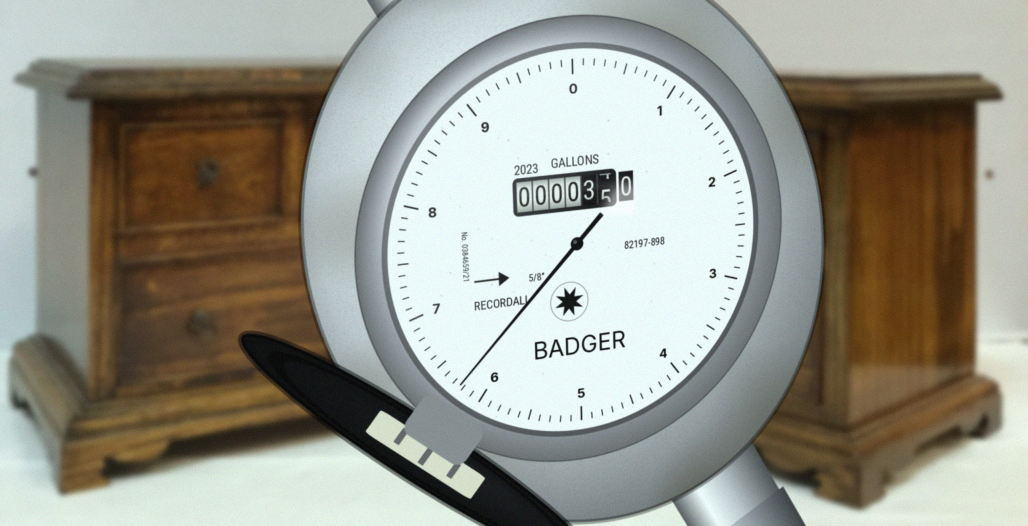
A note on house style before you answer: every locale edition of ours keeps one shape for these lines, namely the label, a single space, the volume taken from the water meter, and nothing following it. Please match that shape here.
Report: 346.2 gal
